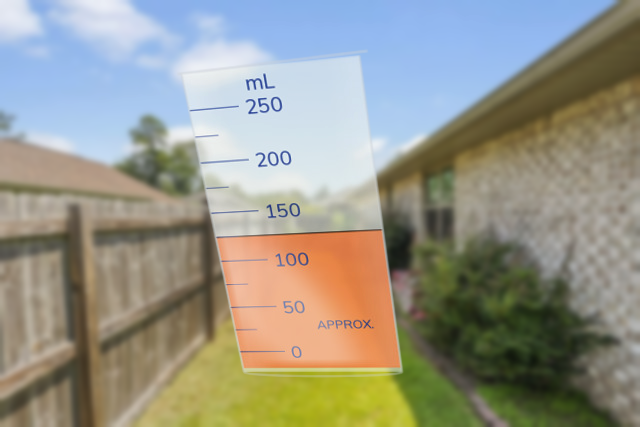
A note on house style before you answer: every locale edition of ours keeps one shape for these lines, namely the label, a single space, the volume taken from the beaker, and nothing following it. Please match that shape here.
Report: 125 mL
